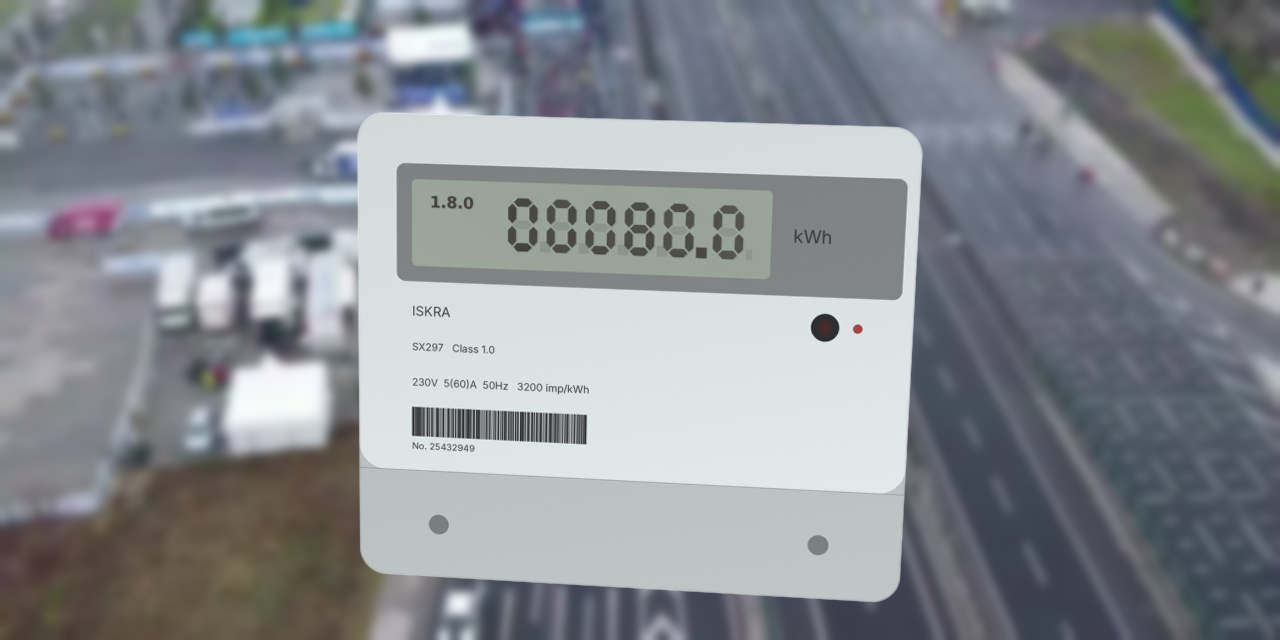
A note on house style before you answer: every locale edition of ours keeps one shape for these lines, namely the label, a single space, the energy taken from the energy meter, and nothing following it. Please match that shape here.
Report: 80.0 kWh
